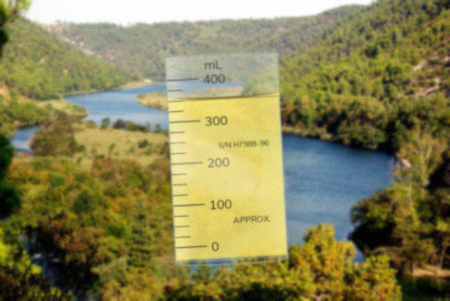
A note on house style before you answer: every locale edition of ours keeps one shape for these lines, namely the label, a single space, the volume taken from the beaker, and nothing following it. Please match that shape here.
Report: 350 mL
